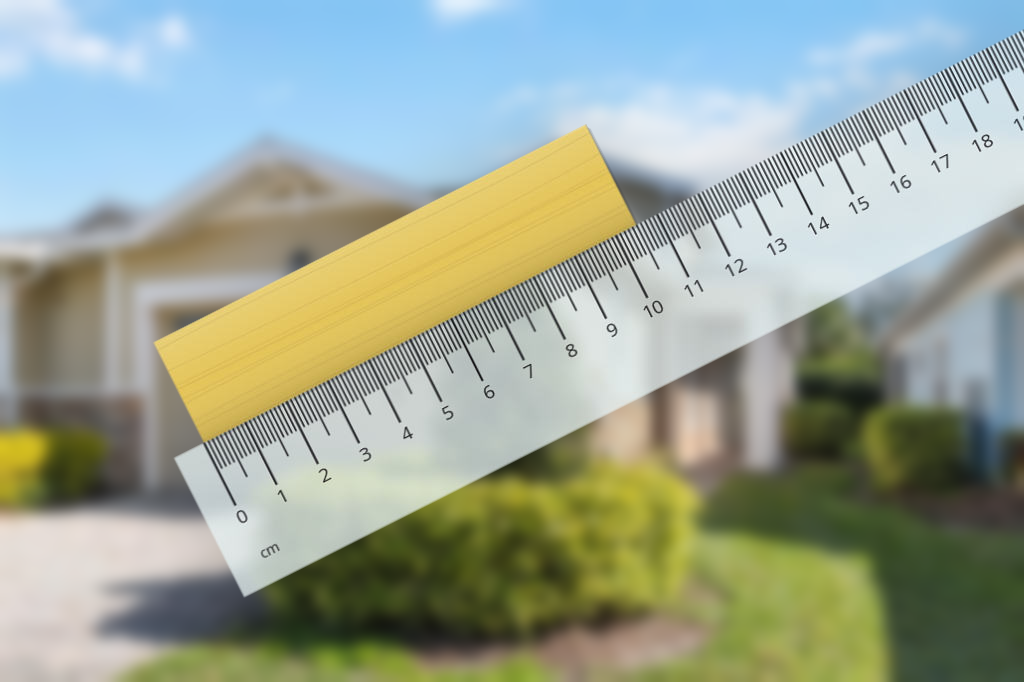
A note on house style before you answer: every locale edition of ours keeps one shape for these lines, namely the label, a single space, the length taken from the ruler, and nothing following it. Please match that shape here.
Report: 10.5 cm
